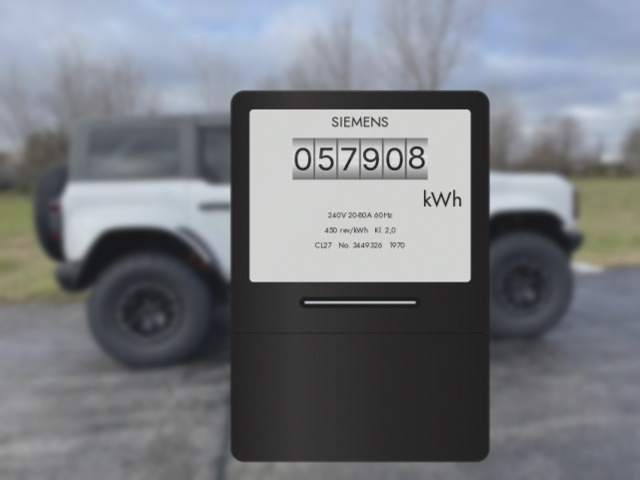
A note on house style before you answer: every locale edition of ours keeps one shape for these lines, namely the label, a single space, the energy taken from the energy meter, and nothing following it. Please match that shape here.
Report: 57908 kWh
